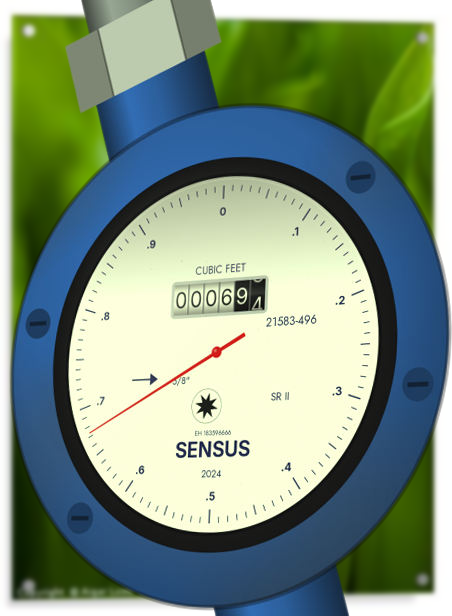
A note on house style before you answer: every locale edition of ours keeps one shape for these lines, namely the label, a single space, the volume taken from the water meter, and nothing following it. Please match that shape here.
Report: 693.67 ft³
